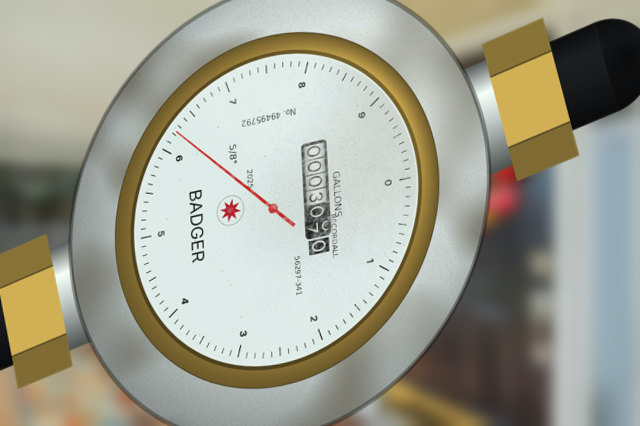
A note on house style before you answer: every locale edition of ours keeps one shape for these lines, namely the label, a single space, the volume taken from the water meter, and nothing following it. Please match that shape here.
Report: 3066.2 gal
